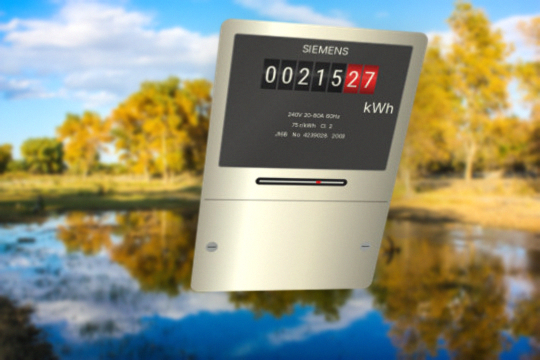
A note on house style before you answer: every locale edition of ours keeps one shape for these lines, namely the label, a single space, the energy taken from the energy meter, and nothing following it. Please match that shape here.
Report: 215.27 kWh
